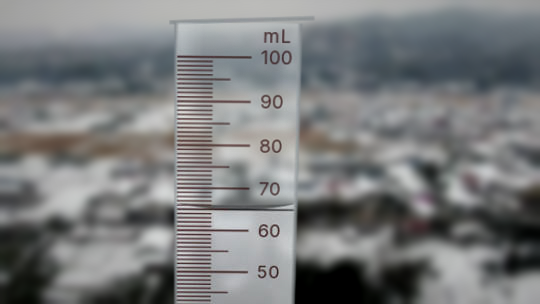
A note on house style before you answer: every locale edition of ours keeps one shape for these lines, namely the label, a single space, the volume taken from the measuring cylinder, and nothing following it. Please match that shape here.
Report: 65 mL
